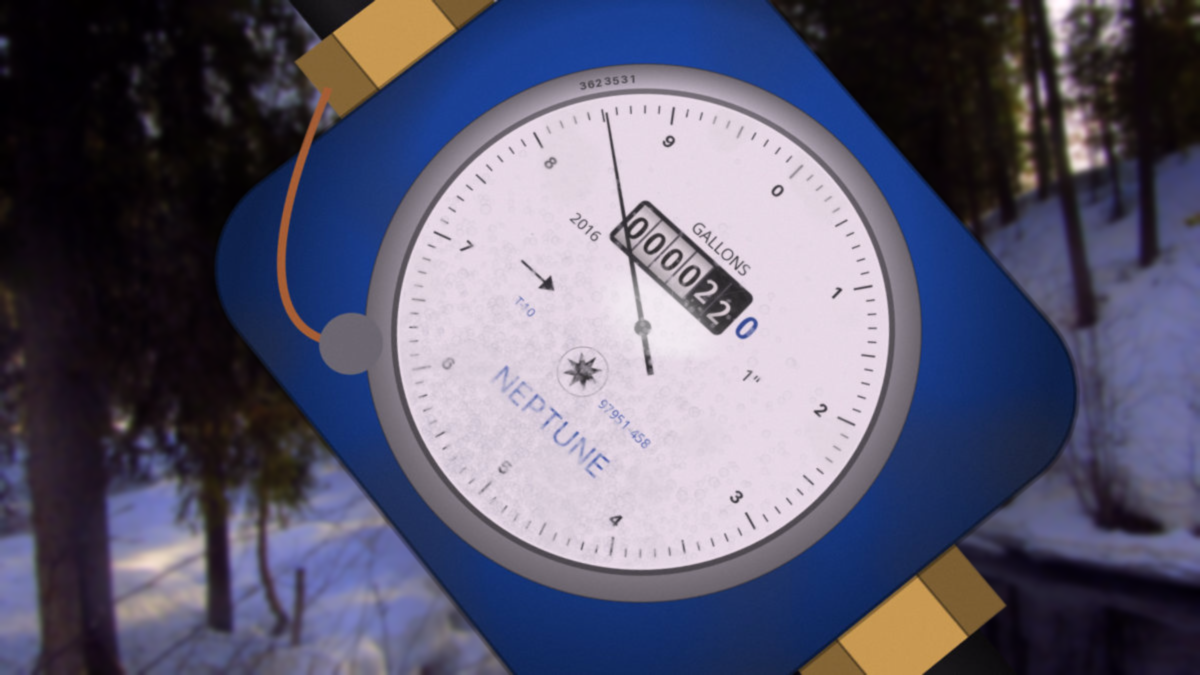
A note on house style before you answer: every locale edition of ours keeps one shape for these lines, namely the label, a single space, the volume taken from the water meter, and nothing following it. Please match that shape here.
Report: 218.5 gal
